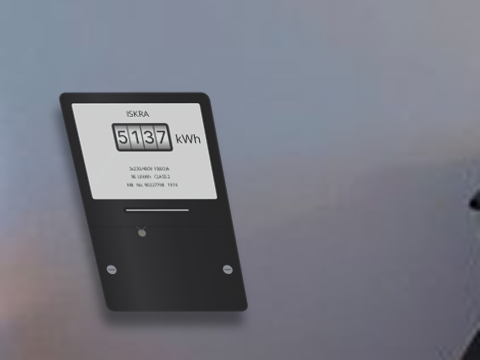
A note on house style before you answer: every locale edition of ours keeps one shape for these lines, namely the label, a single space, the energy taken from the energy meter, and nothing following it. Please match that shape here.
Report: 5137 kWh
